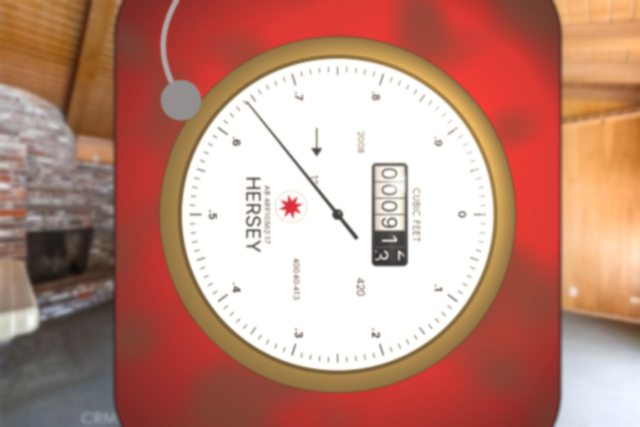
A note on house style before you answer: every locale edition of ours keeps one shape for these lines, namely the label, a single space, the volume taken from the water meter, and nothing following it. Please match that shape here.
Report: 912.64 ft³
